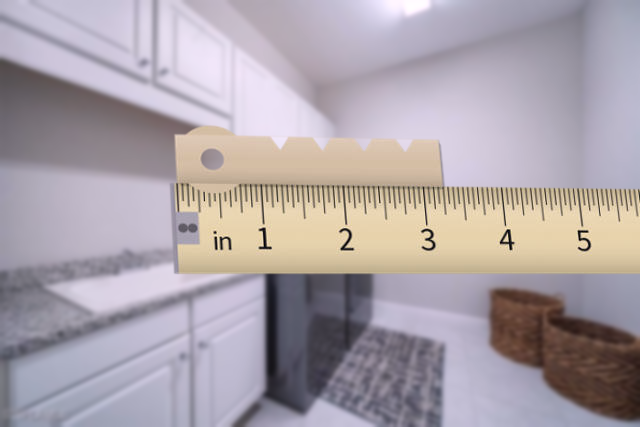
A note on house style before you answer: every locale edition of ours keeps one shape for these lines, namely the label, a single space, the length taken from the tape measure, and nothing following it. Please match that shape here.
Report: 3.25 in
